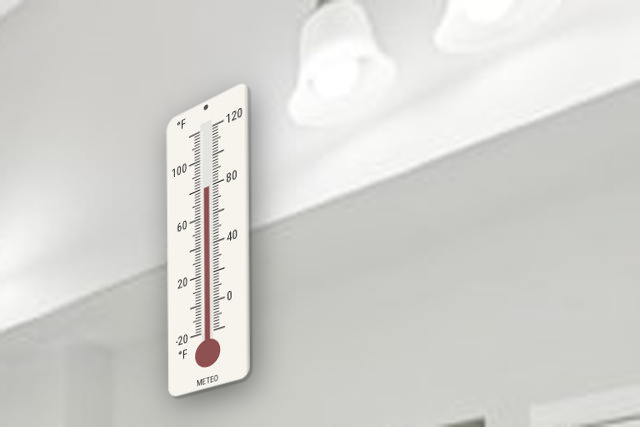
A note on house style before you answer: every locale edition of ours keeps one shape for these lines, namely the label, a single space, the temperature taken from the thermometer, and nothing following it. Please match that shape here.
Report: 80 °F
